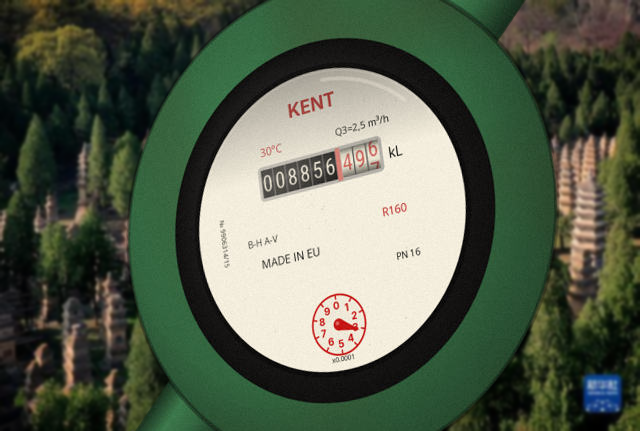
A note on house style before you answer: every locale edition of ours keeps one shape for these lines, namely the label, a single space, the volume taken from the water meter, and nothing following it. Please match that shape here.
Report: 8856.4963 kL
